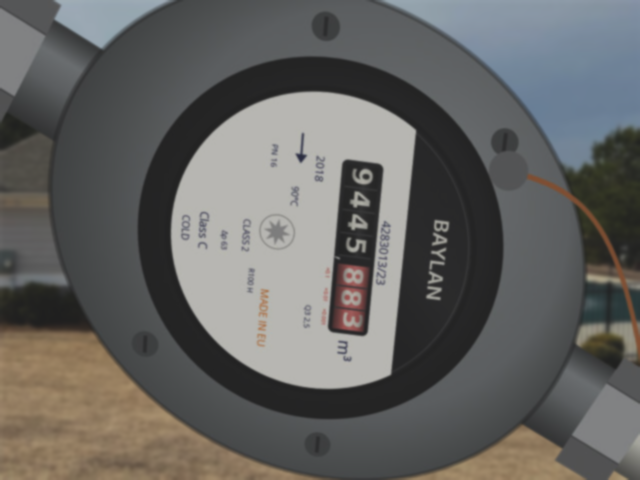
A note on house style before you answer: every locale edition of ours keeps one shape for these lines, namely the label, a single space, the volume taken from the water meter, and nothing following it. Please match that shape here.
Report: 9445.883 m³
